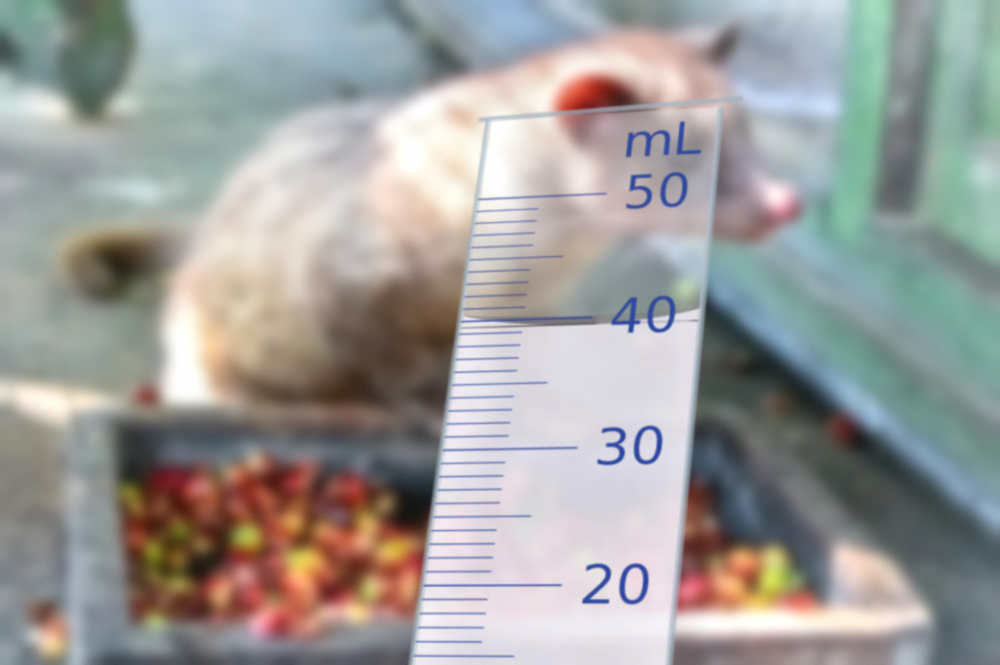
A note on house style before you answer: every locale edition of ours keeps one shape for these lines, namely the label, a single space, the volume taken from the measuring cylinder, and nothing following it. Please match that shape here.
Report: 39.5 mL
